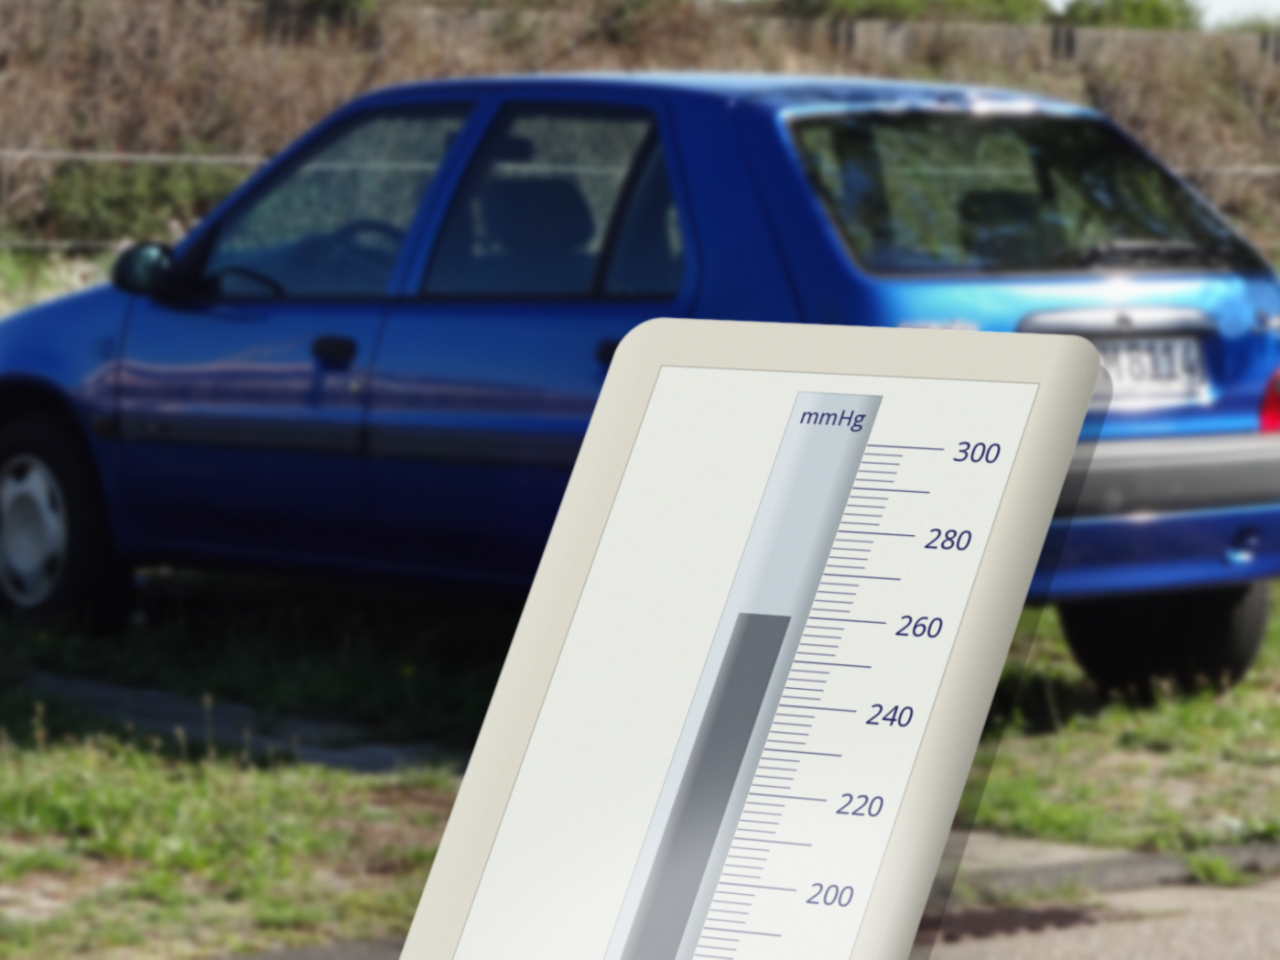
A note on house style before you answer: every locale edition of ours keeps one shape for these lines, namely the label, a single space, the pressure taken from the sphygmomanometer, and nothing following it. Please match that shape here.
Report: 260 mmHg
